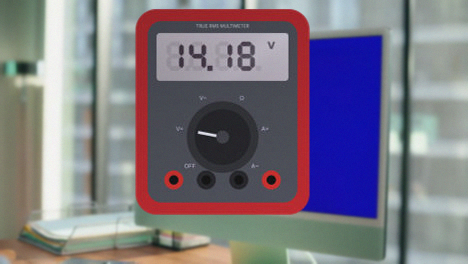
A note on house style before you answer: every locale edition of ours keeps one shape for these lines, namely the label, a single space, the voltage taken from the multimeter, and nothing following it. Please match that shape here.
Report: 14.18 V
